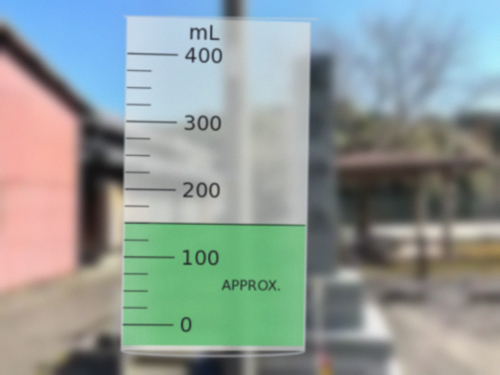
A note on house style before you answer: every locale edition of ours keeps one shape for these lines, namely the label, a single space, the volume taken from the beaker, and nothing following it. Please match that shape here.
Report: 150 mL
